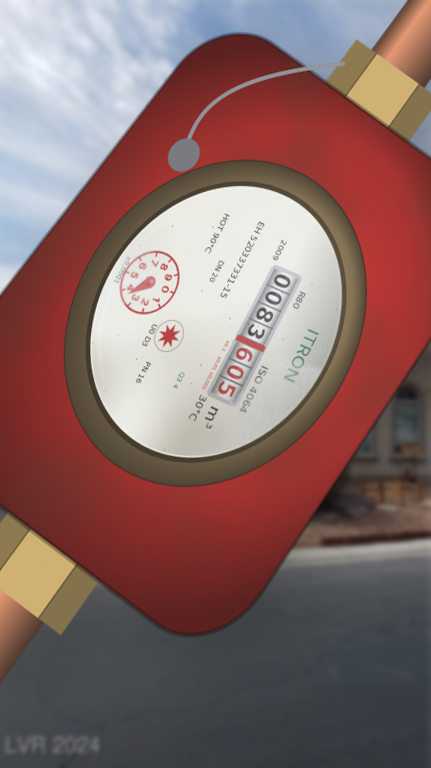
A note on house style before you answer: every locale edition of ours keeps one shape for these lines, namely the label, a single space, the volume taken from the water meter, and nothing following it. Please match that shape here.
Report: 83.6053 m³
